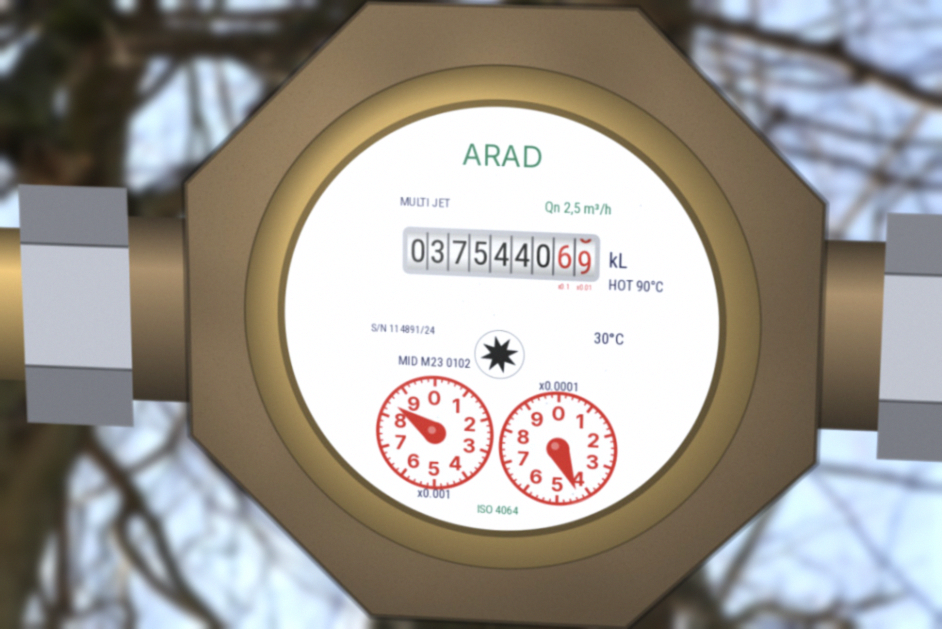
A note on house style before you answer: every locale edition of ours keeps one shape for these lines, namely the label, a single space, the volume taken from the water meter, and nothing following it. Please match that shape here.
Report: 375440.6884 kL
